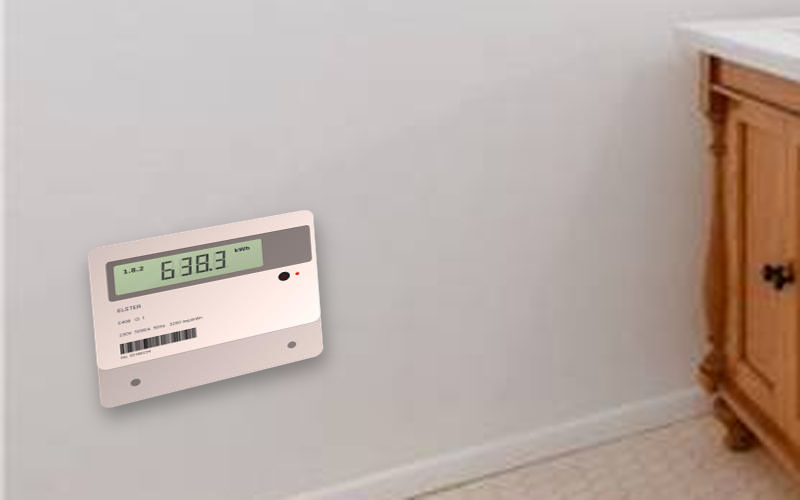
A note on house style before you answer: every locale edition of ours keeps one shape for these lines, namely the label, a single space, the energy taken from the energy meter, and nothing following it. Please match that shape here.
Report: 638.3 kWh
